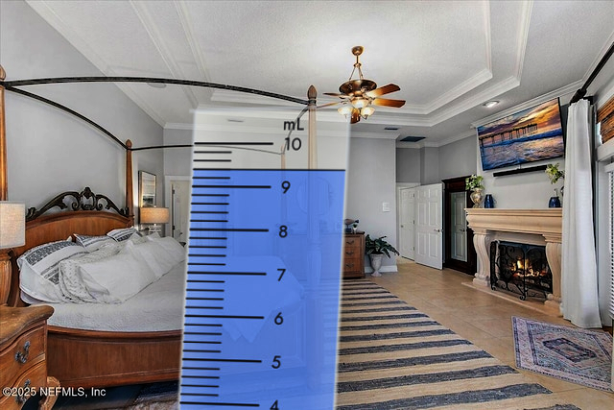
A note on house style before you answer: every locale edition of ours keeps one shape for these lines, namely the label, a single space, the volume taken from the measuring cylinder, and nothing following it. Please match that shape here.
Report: 9.4 mL
